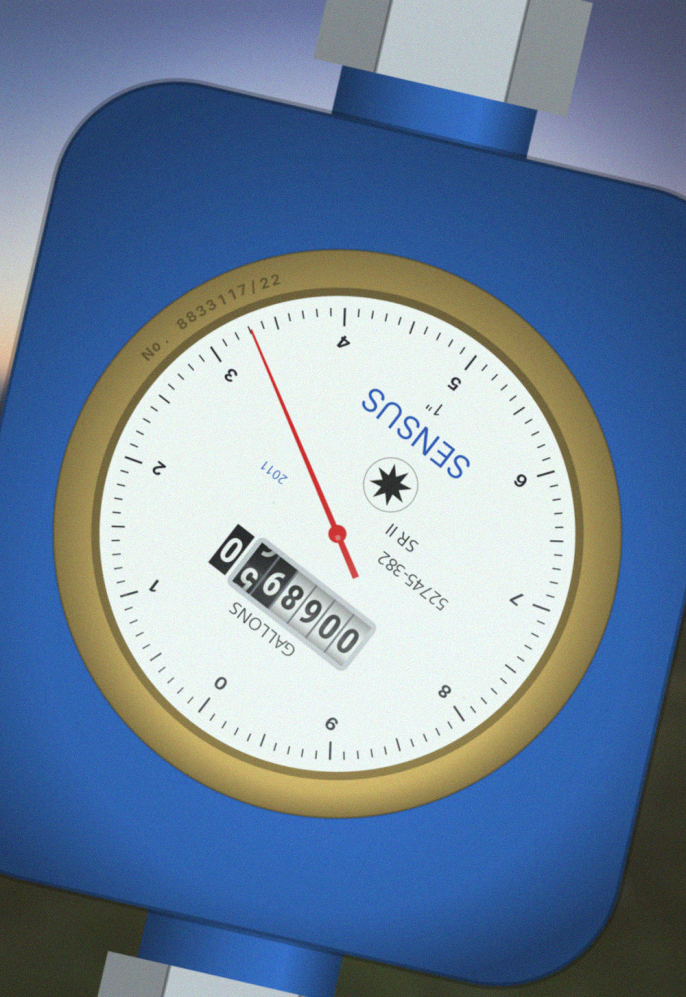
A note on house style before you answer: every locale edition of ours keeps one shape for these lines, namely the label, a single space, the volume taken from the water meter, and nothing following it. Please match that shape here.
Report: 68953.3 gal
